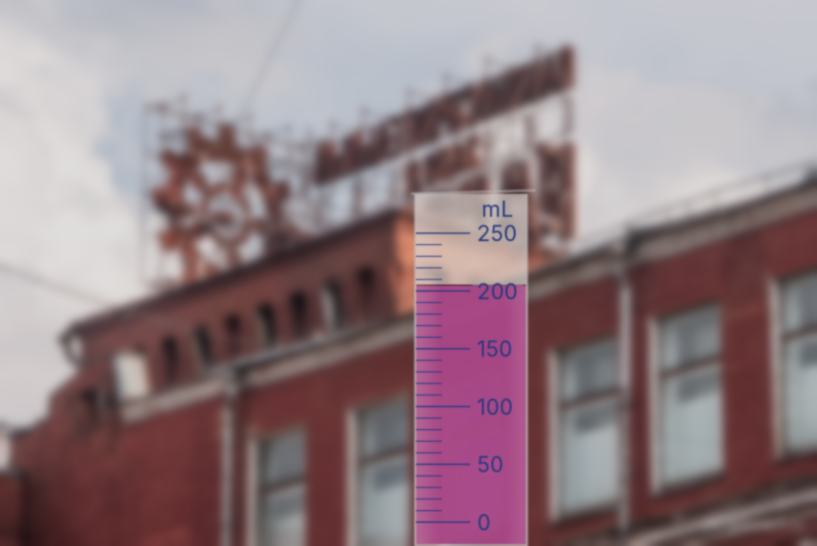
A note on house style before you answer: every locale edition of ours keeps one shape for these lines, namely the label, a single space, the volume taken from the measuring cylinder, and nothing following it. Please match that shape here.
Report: 205 mL
